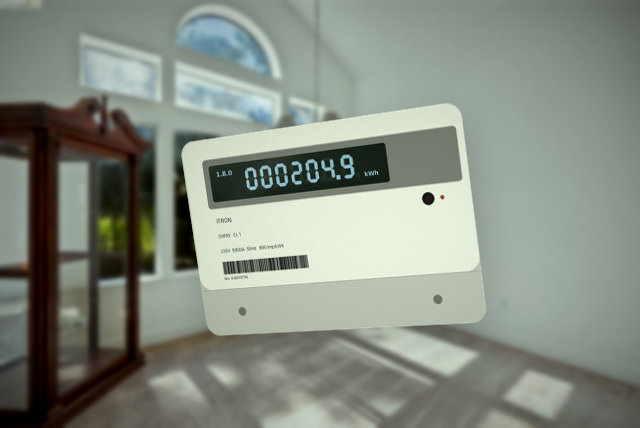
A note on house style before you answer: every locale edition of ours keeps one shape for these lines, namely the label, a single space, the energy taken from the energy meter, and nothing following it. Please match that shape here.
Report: 204.9 kWh
